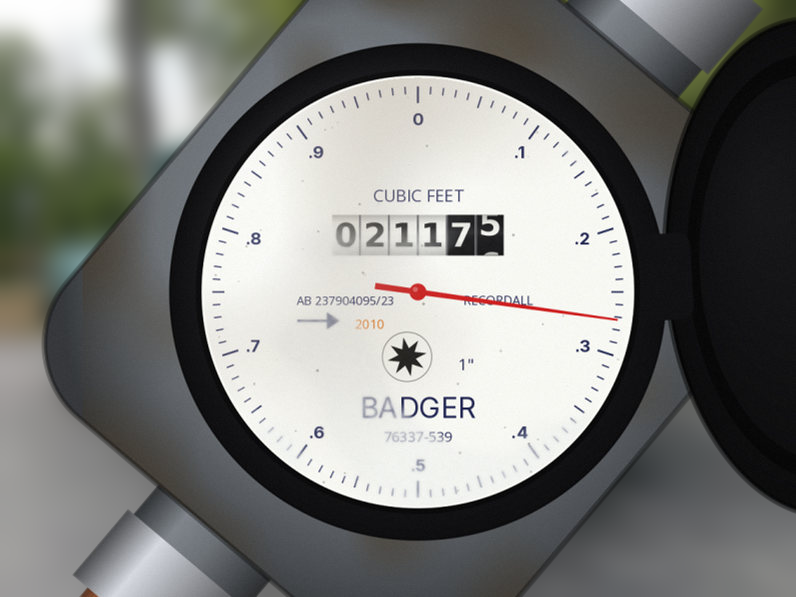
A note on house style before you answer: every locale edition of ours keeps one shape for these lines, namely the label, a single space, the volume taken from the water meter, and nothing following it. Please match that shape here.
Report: 21175.27 ft³
